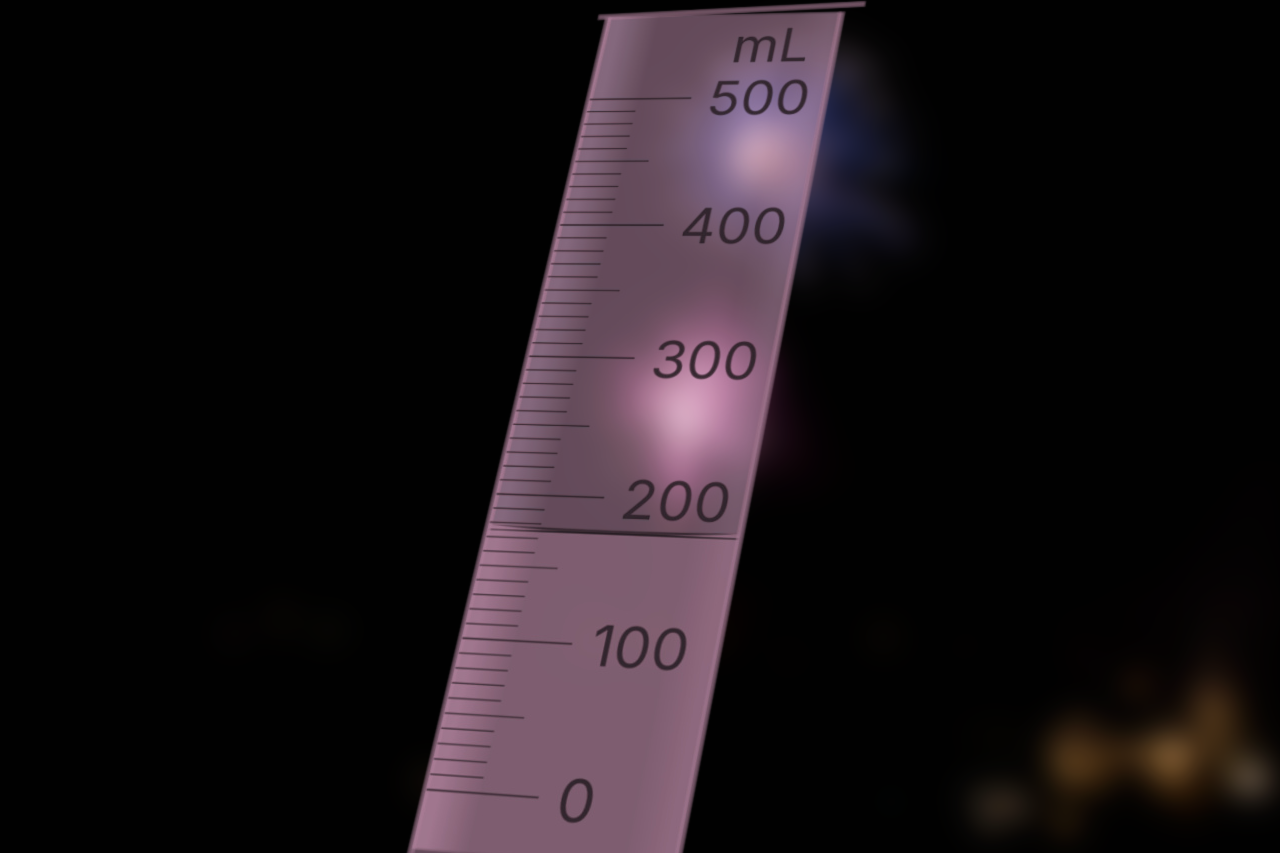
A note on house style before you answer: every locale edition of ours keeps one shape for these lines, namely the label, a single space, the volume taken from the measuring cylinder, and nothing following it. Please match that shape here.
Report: 175 mL
